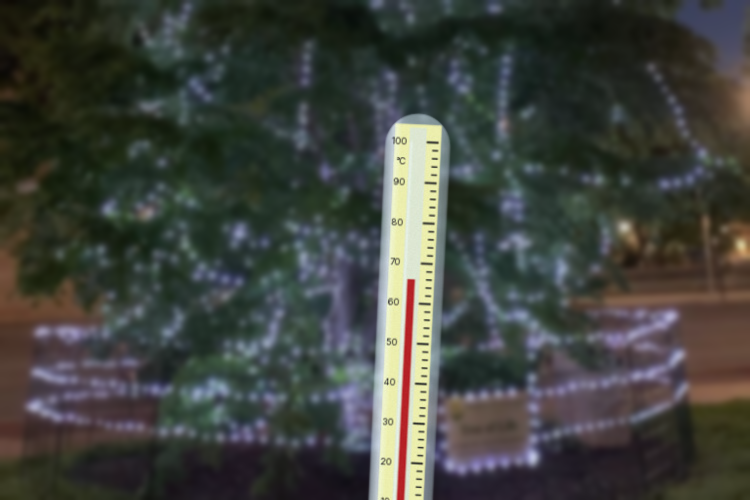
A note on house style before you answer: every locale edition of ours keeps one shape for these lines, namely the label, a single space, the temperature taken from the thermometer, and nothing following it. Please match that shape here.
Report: 66 °C
